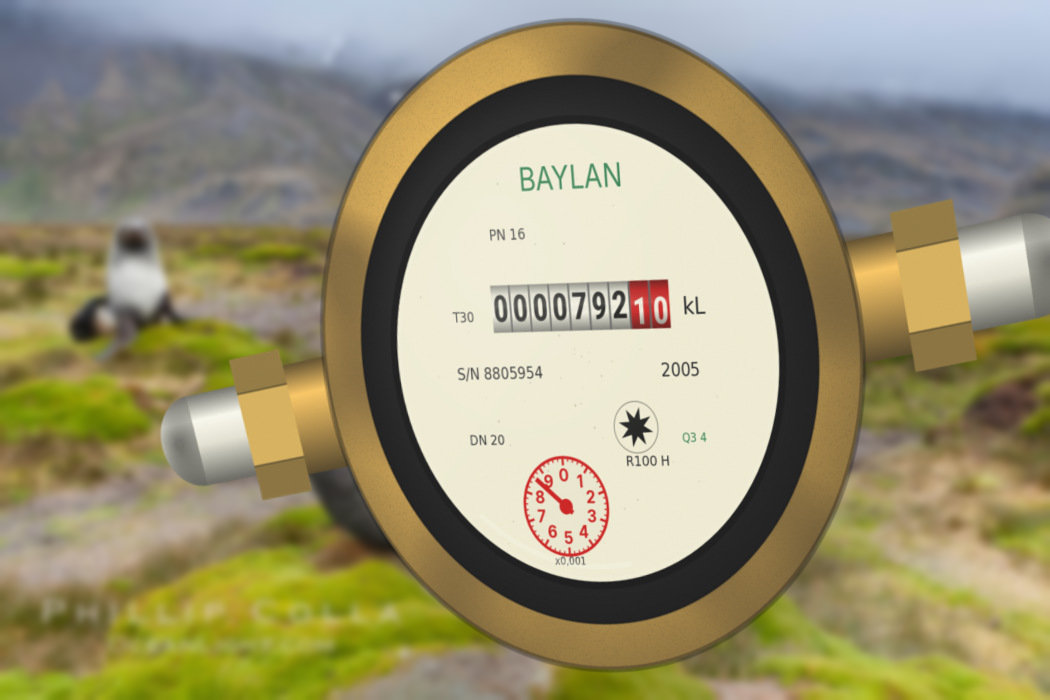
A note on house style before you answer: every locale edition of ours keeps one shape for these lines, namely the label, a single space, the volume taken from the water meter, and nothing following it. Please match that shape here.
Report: 792.098 kL
